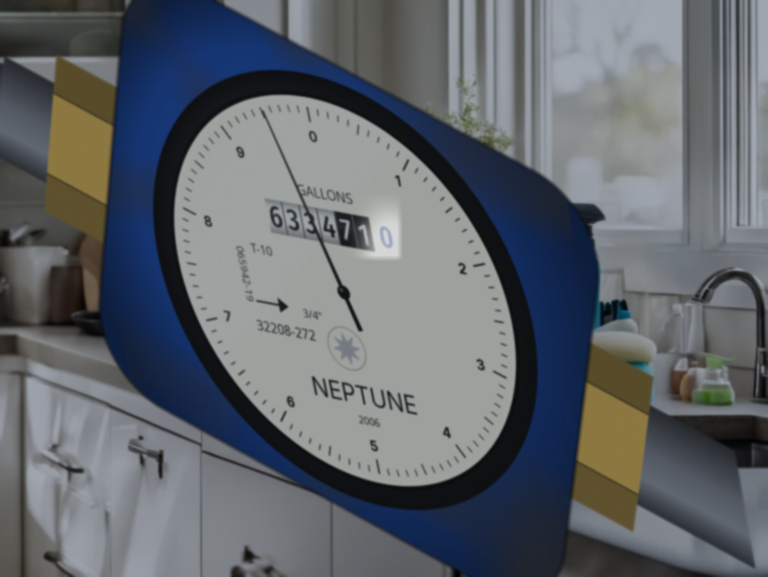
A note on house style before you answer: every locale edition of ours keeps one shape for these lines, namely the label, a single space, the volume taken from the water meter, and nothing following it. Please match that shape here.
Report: 6334709.5 gal
